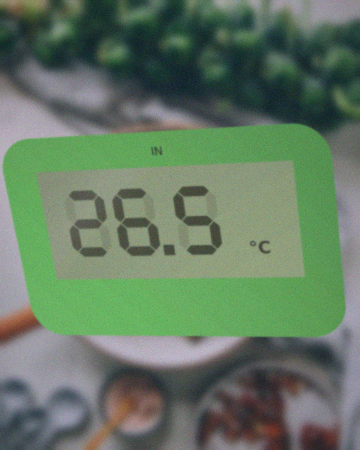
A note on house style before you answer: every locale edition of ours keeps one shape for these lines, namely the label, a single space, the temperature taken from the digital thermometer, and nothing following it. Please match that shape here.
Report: 26.5 °C
